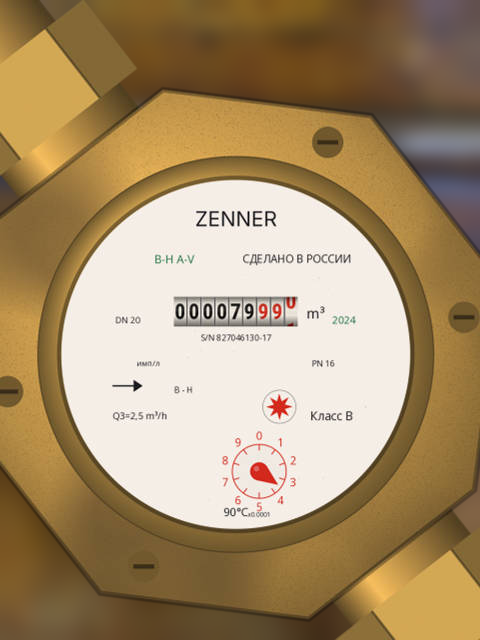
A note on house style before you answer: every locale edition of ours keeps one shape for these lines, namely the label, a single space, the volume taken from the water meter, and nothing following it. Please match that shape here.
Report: 79.9903 m³
